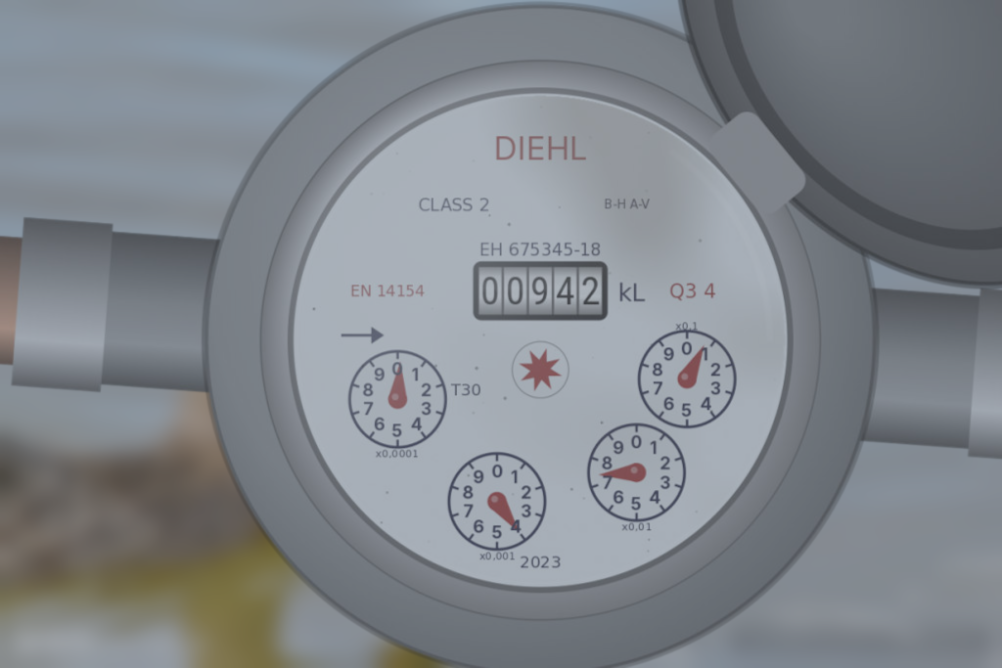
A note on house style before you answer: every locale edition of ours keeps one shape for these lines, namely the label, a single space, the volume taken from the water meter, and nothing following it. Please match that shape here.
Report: 942.0740 kL
